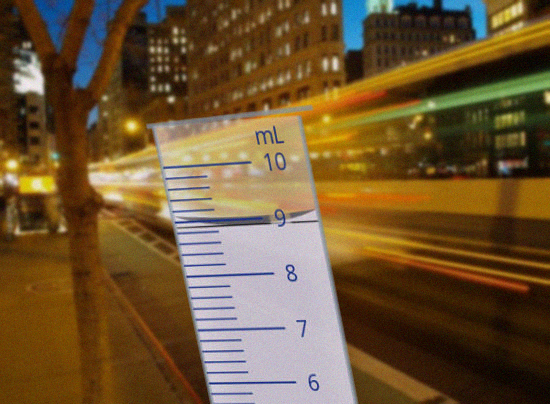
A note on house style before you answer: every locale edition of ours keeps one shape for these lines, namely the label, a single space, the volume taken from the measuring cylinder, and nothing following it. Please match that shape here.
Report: 8.9 mL
